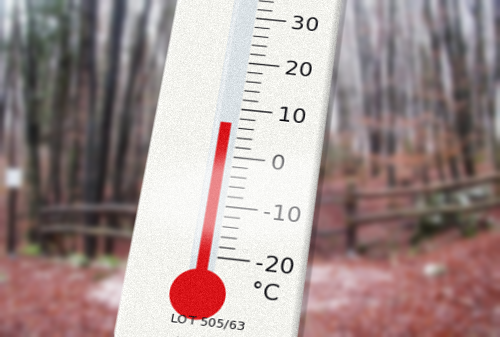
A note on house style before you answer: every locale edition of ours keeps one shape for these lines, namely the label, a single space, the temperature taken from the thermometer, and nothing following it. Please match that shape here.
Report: 7 °C
